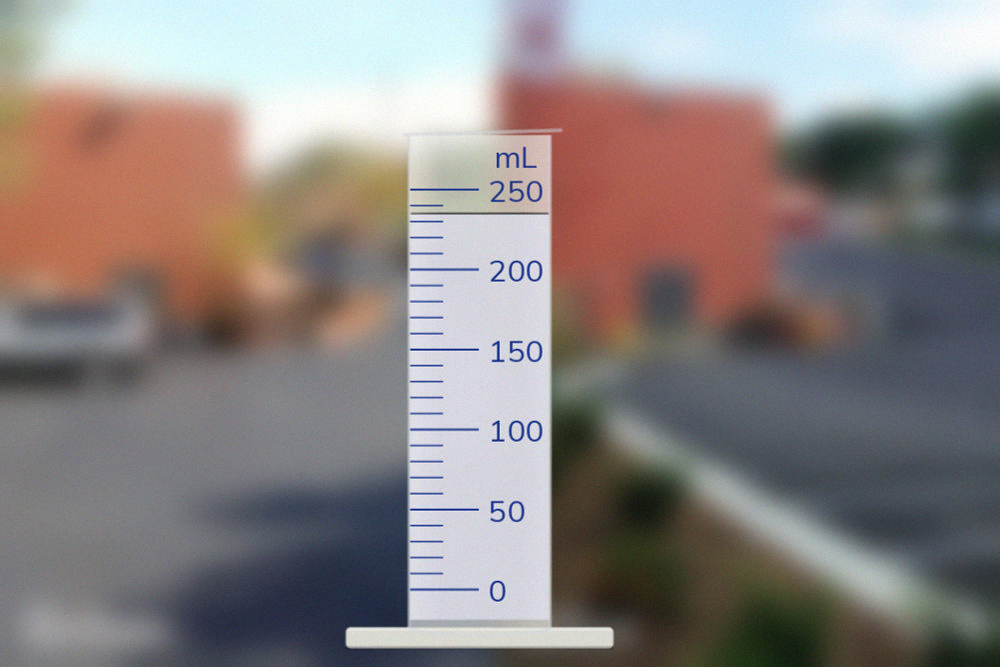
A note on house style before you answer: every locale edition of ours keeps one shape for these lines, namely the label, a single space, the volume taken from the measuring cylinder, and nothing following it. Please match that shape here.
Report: 235 mL
